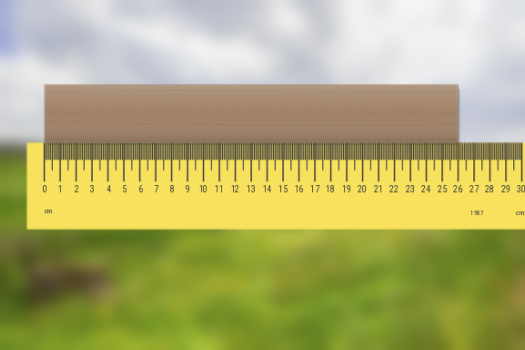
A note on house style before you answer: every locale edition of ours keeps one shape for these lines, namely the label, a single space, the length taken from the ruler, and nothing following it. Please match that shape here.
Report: 26 cm
